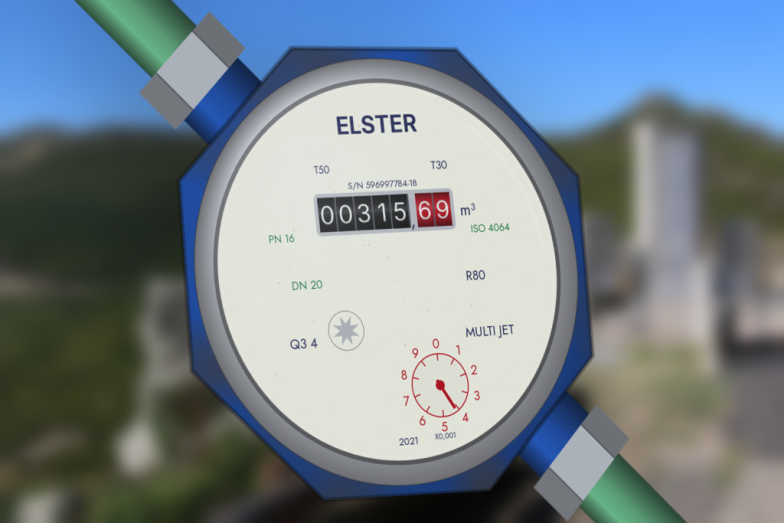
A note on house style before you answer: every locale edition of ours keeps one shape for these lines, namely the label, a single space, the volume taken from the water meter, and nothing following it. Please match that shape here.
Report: 315.694 m³
